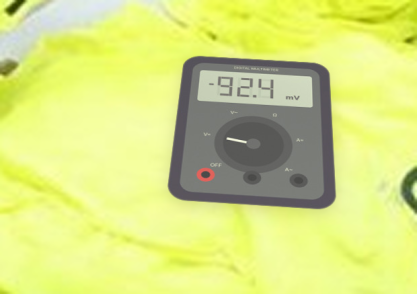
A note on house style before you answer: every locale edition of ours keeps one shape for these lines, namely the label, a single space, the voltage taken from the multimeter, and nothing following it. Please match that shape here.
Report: -92.4 mV
